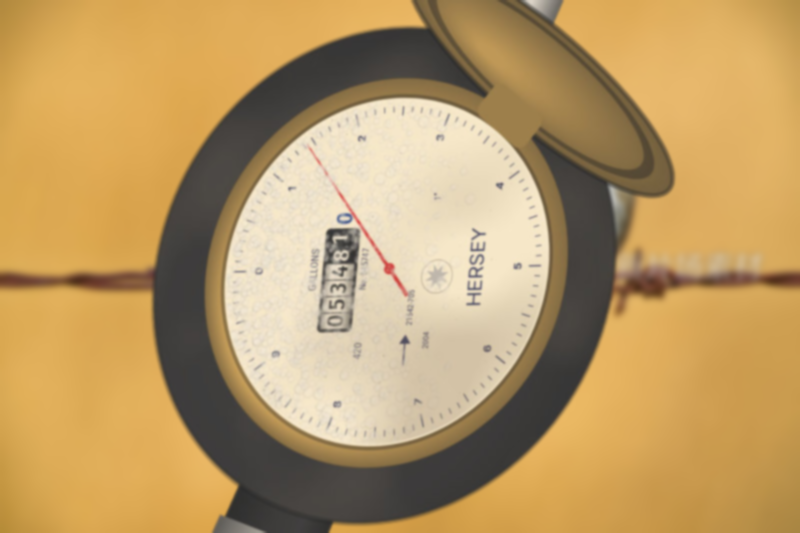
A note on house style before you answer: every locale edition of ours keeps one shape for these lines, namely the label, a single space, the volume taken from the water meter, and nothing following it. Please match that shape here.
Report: 534811.4 gal
